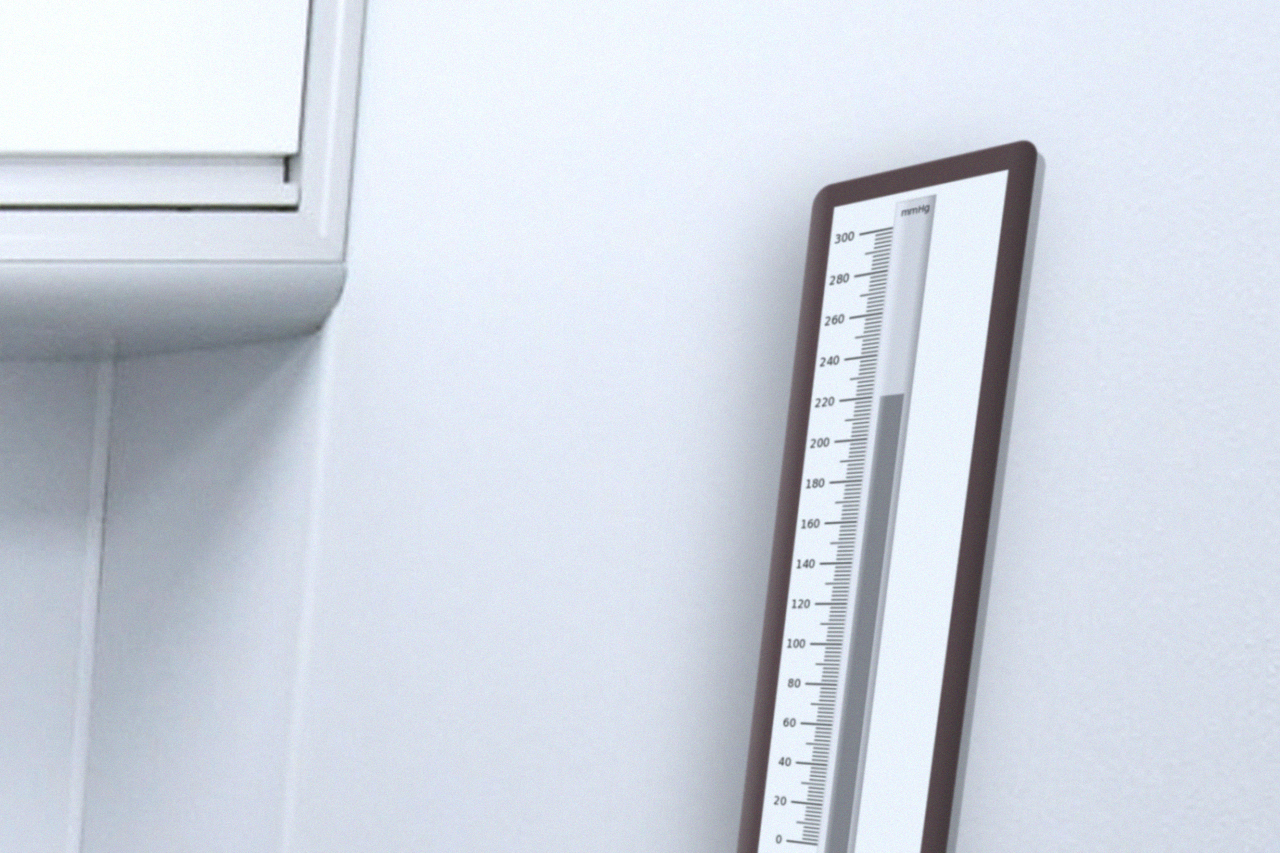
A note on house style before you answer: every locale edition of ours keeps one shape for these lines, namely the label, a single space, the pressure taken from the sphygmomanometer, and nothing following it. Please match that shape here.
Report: 220 mmHg
